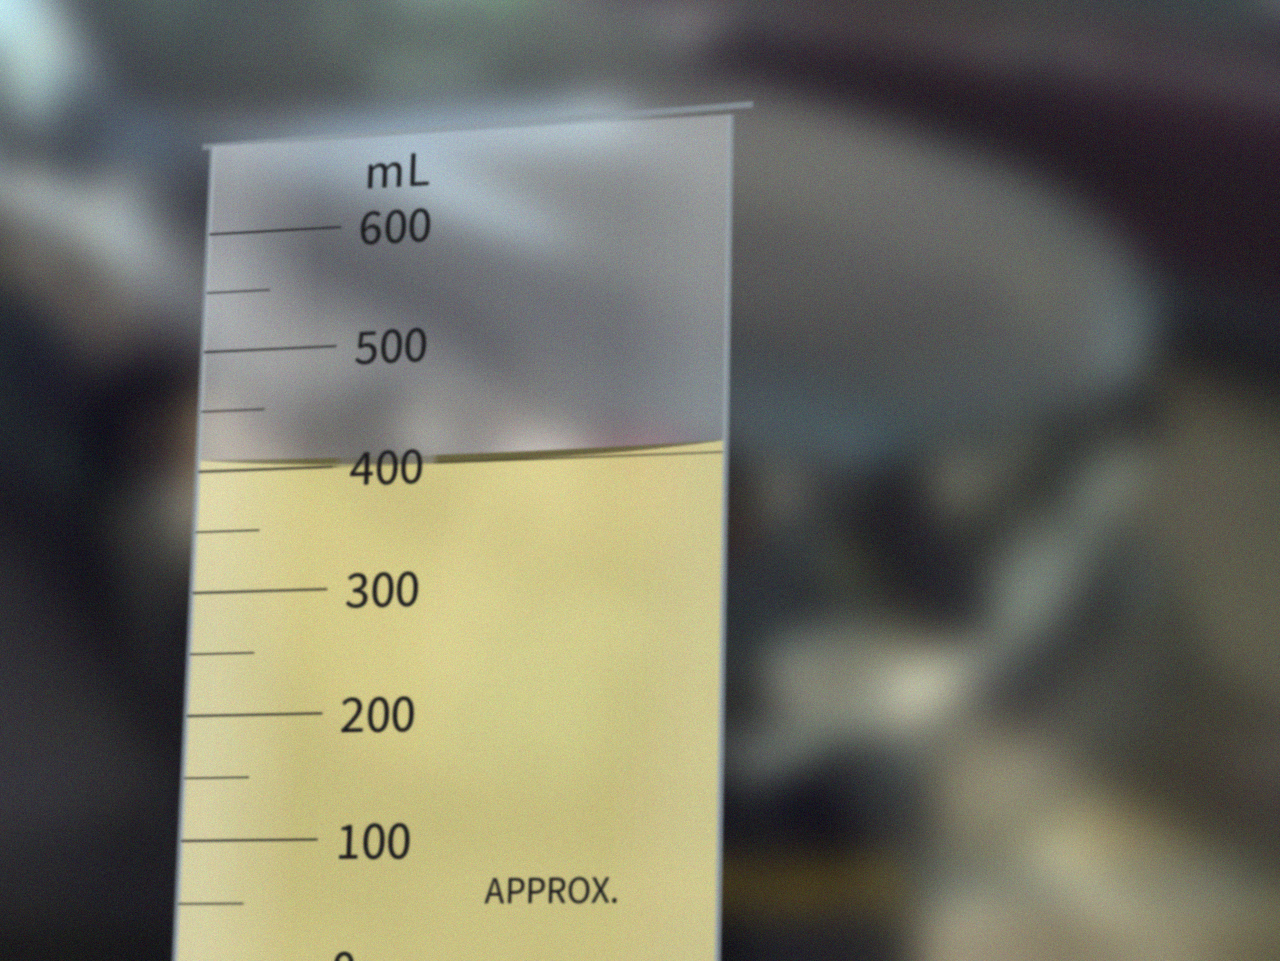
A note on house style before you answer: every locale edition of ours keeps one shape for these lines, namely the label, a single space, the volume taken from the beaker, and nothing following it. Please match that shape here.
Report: 400 mL
